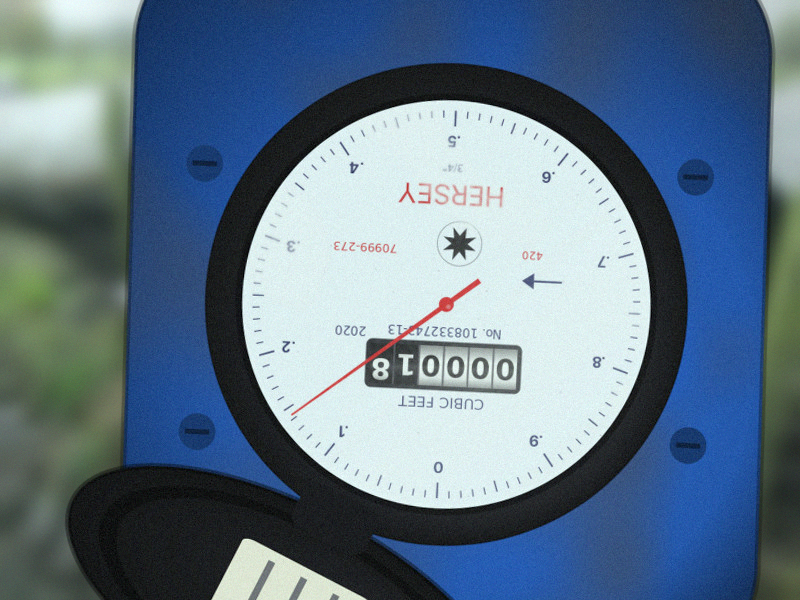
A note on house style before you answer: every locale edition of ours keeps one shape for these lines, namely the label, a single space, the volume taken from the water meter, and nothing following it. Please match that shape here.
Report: 18.14 ft³
